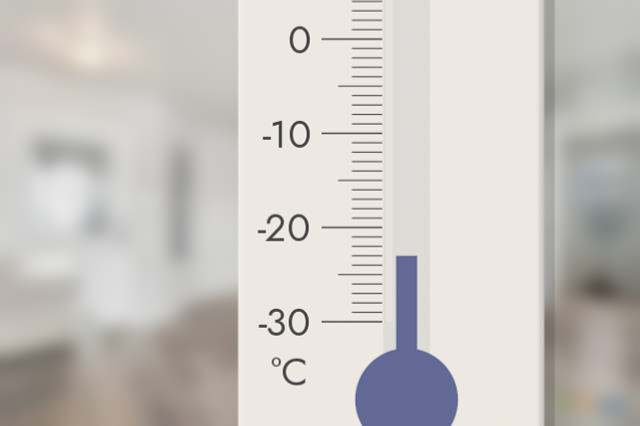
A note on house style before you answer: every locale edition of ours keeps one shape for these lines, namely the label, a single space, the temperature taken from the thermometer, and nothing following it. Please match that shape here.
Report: -23 °C
